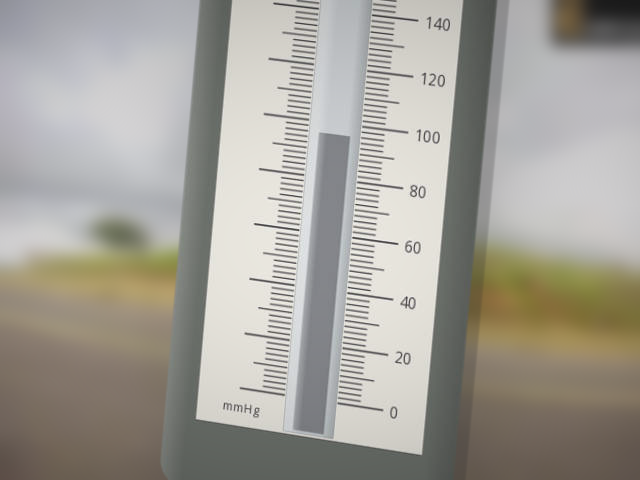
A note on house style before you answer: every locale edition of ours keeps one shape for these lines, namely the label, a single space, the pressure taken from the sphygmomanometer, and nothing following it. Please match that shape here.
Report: 96 mmHg
